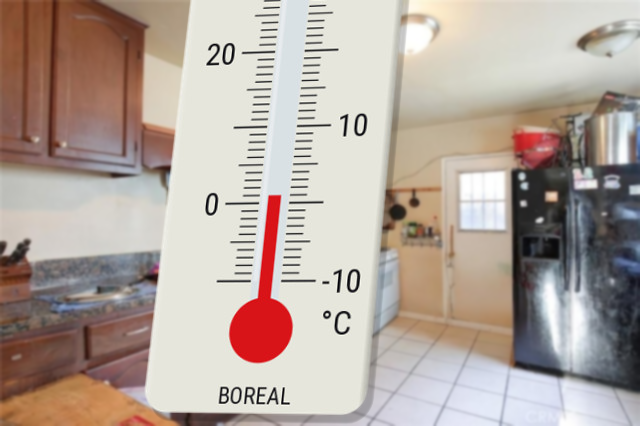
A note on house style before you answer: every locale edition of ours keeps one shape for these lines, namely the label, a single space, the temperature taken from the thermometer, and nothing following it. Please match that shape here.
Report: 1 °C
